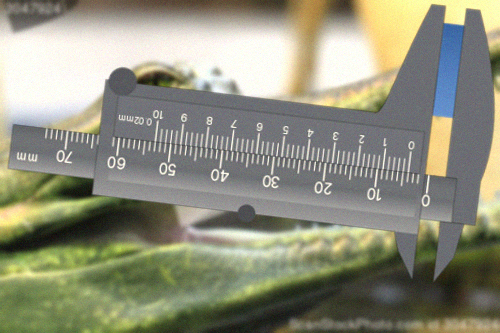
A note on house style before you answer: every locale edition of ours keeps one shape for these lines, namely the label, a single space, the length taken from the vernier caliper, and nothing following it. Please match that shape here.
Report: 4.0 mm
